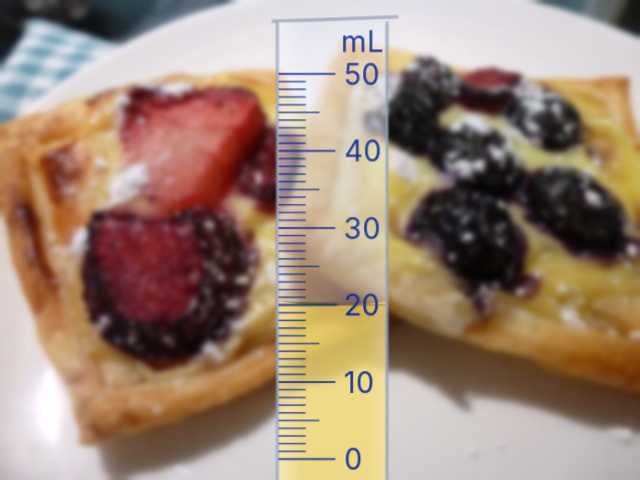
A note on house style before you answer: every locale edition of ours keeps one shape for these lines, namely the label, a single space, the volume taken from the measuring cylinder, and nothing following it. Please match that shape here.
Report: 20 mL
